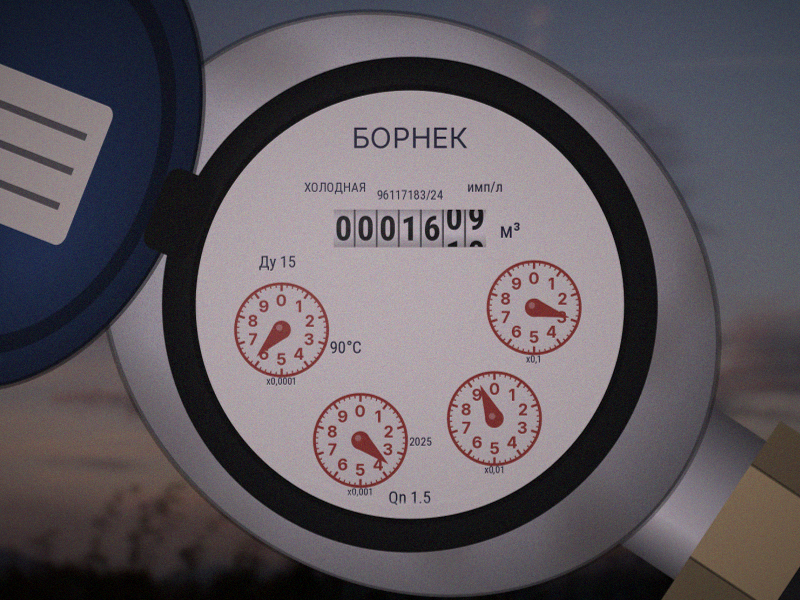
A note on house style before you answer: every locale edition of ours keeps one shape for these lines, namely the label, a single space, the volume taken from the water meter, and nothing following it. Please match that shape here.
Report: 1609.2936 m³
